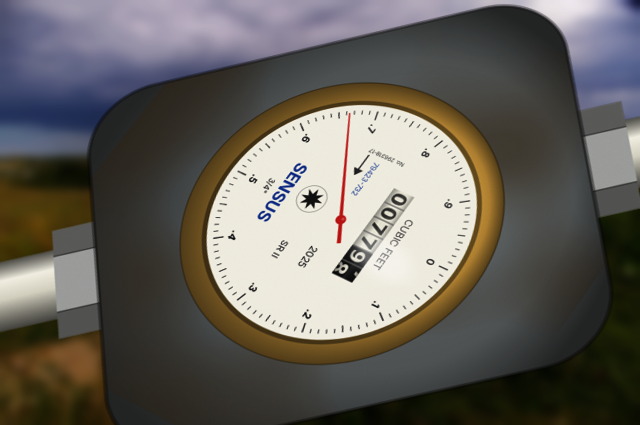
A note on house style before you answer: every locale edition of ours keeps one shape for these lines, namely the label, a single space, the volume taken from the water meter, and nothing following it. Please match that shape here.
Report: 7797.66 ft³
